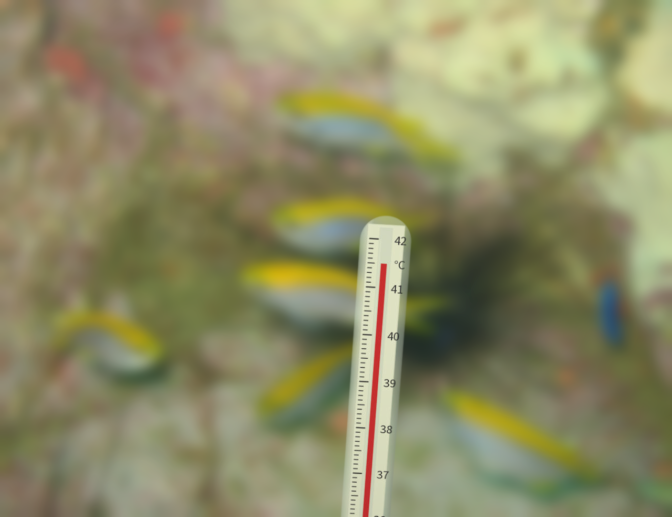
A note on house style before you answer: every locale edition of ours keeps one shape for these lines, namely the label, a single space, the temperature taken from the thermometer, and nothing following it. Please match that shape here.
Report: 41.5 °C
